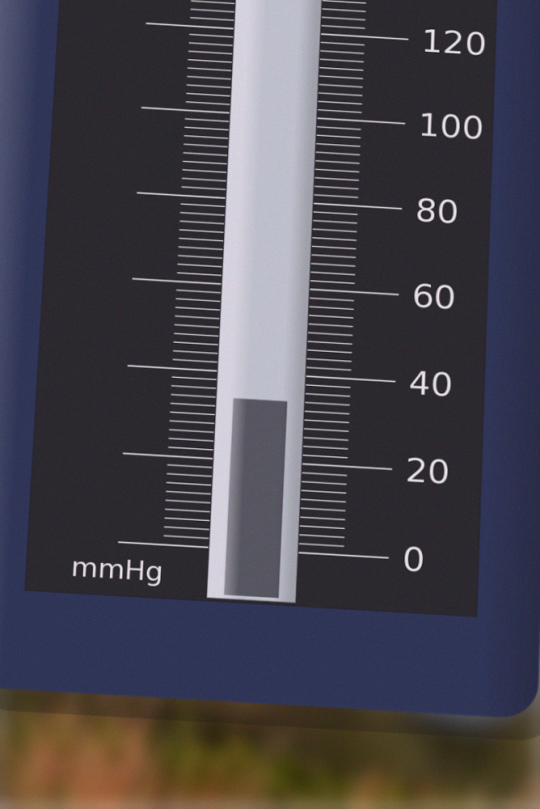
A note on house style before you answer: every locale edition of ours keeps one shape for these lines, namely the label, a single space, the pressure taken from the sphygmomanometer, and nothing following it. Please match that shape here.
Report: 34 mmHg
